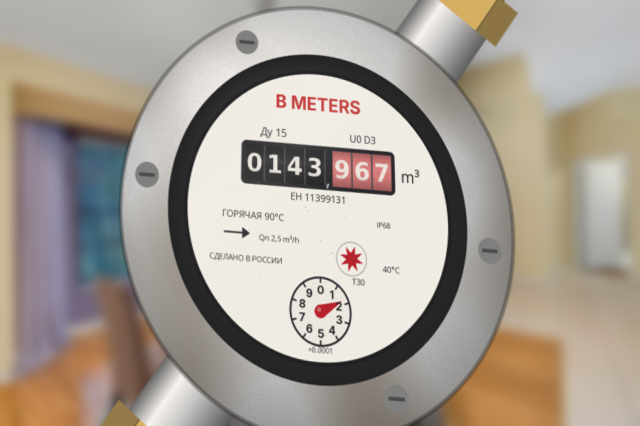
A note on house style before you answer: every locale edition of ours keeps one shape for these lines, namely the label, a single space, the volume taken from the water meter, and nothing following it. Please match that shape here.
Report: 143.9671 m³
